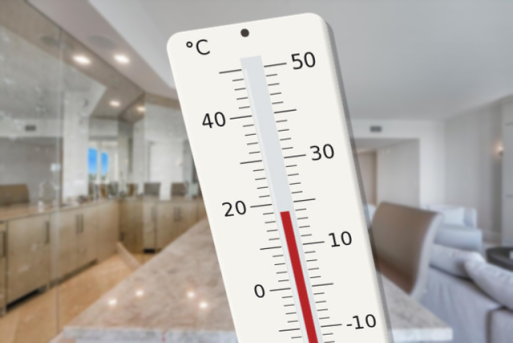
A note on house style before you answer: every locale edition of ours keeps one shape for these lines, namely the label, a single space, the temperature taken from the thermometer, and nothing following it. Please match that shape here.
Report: 18 °C
